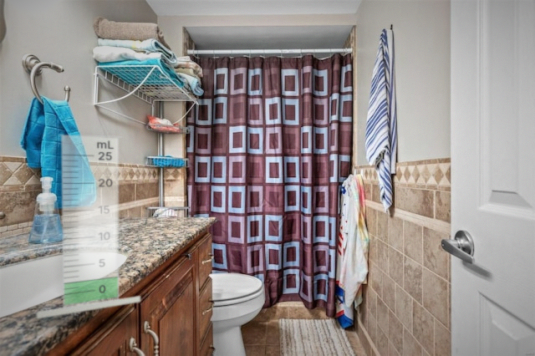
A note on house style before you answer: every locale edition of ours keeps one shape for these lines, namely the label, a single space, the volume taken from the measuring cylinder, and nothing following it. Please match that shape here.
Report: 2 mL
